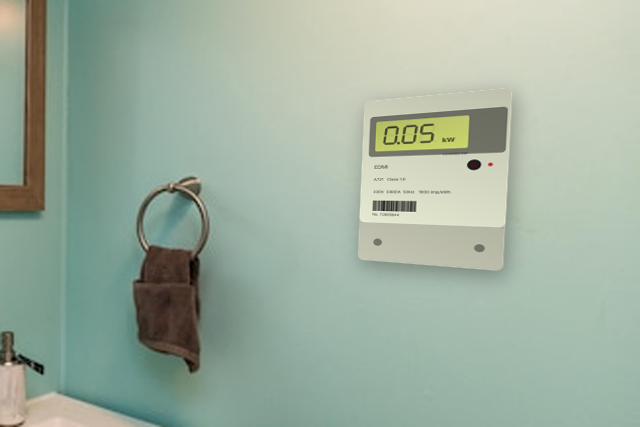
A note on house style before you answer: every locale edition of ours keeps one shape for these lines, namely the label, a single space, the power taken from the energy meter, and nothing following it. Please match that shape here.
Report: 0.05 kW
